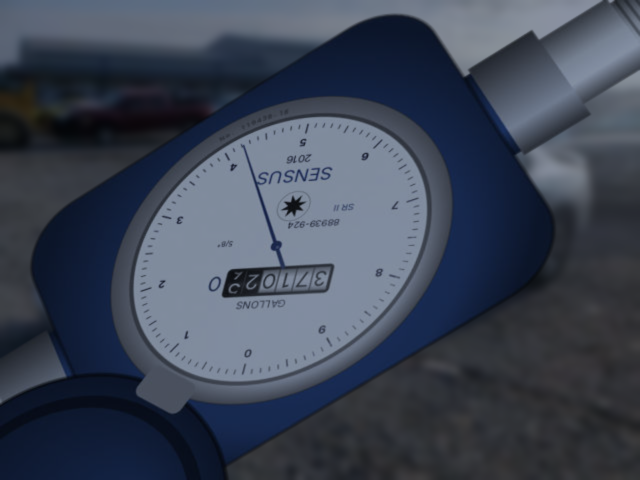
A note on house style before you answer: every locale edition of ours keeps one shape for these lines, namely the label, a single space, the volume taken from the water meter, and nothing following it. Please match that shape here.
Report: 3710254.2 gal
